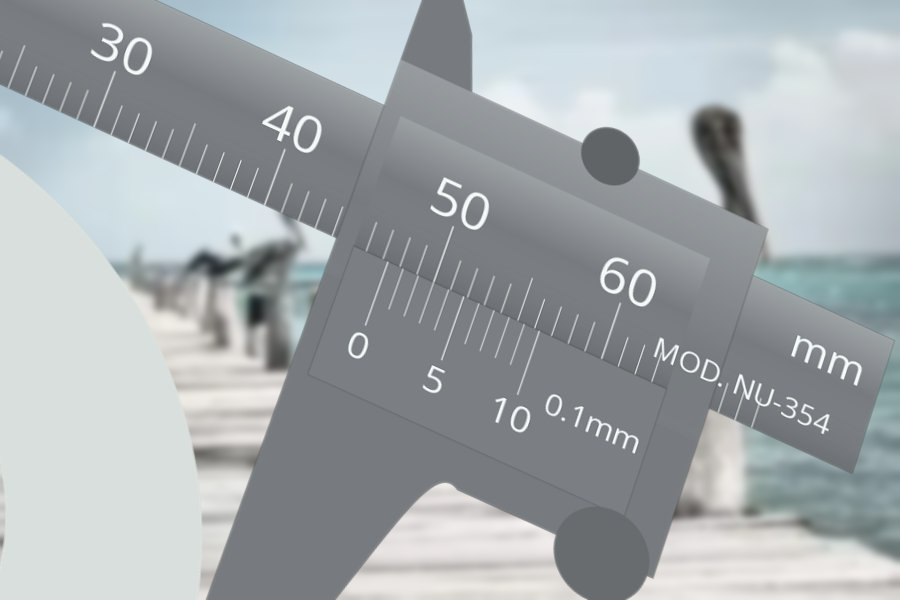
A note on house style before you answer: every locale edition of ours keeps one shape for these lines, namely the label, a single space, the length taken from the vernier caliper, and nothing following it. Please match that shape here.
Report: 47.3 mm
